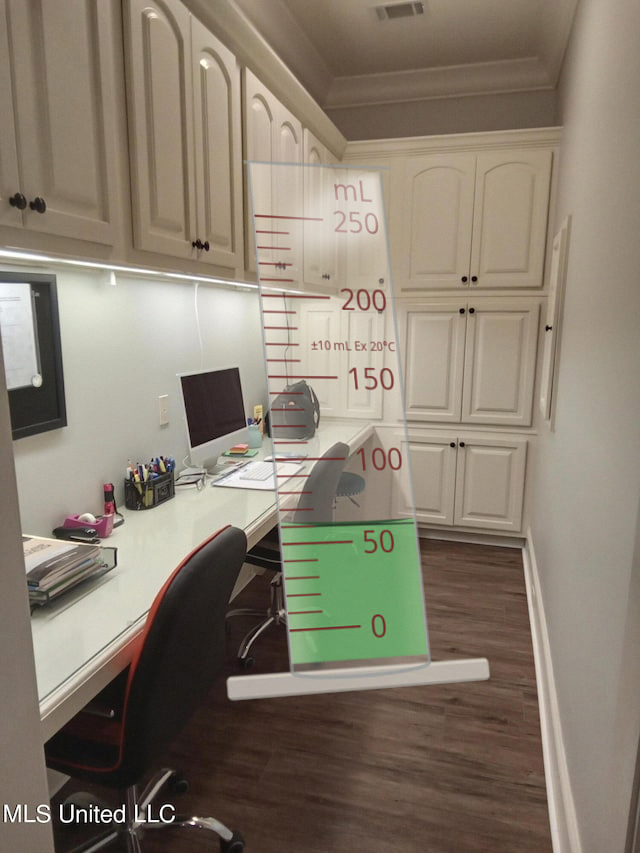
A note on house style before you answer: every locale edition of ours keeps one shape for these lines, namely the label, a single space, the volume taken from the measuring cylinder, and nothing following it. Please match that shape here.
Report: 60 mL
